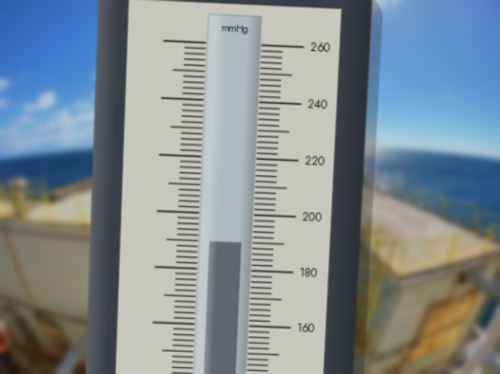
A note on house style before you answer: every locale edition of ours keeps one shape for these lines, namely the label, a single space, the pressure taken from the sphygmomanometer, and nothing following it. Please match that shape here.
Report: 190 mmHg
